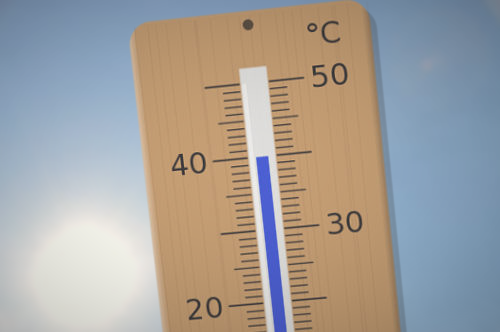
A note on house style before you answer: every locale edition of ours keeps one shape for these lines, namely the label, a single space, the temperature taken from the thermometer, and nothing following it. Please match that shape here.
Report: 40 °C
